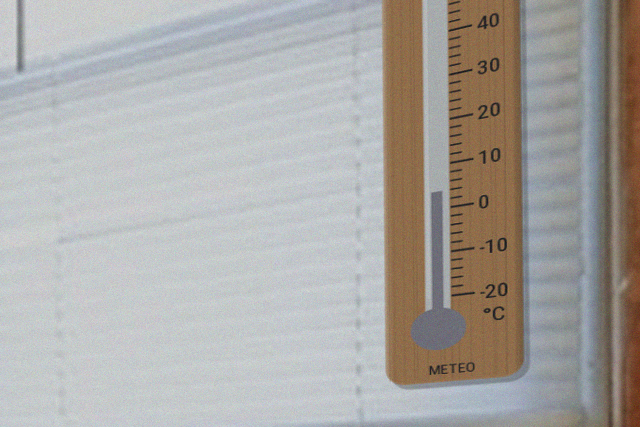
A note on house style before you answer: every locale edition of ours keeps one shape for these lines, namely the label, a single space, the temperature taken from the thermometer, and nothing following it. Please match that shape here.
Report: 4 °C
